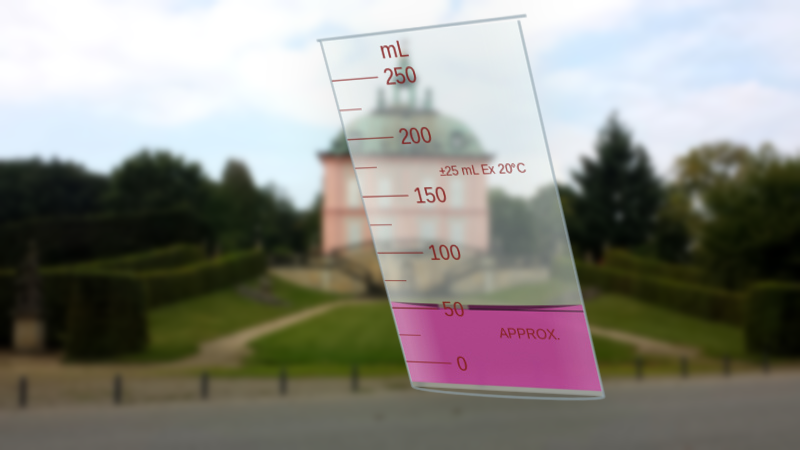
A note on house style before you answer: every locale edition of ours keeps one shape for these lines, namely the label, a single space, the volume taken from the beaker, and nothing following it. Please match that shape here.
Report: 50 mL
